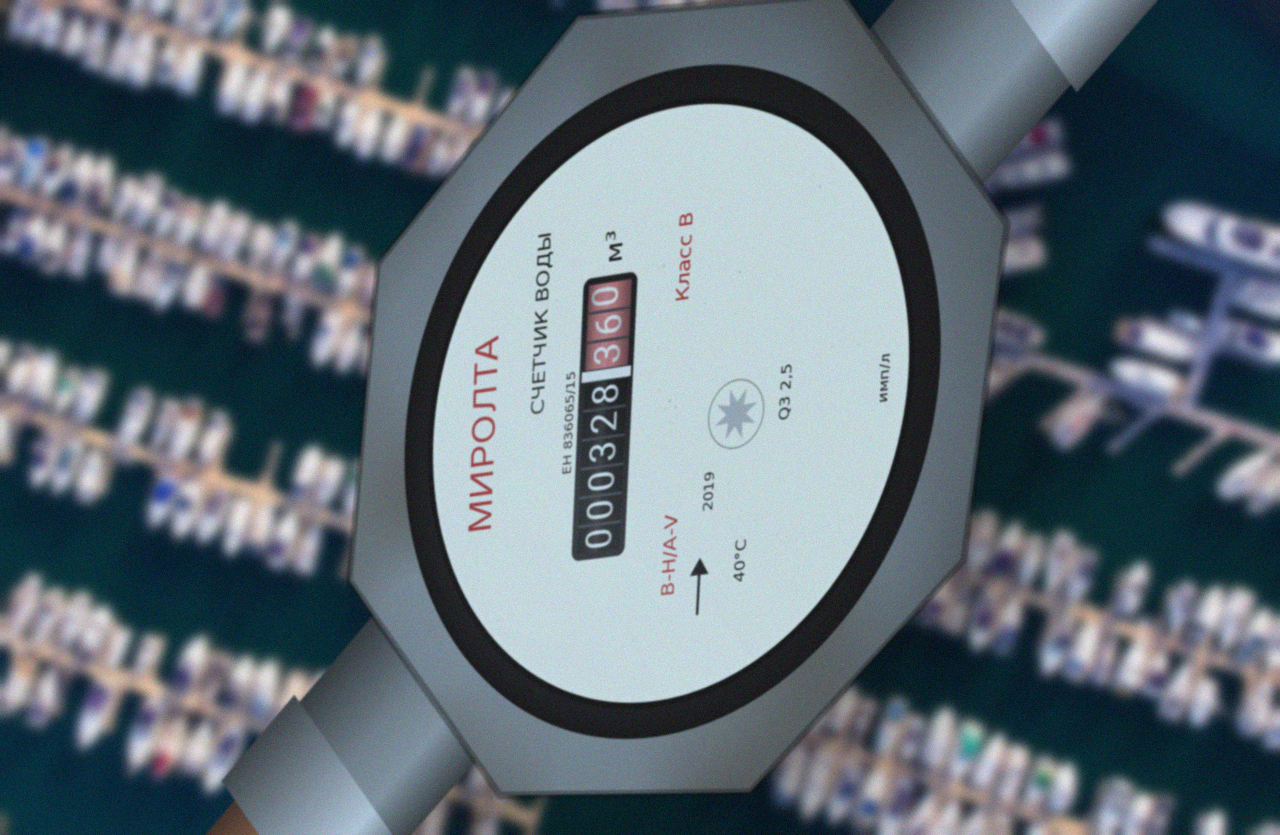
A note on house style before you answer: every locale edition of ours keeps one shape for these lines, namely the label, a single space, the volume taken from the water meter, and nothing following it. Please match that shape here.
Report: 328.360 m³
